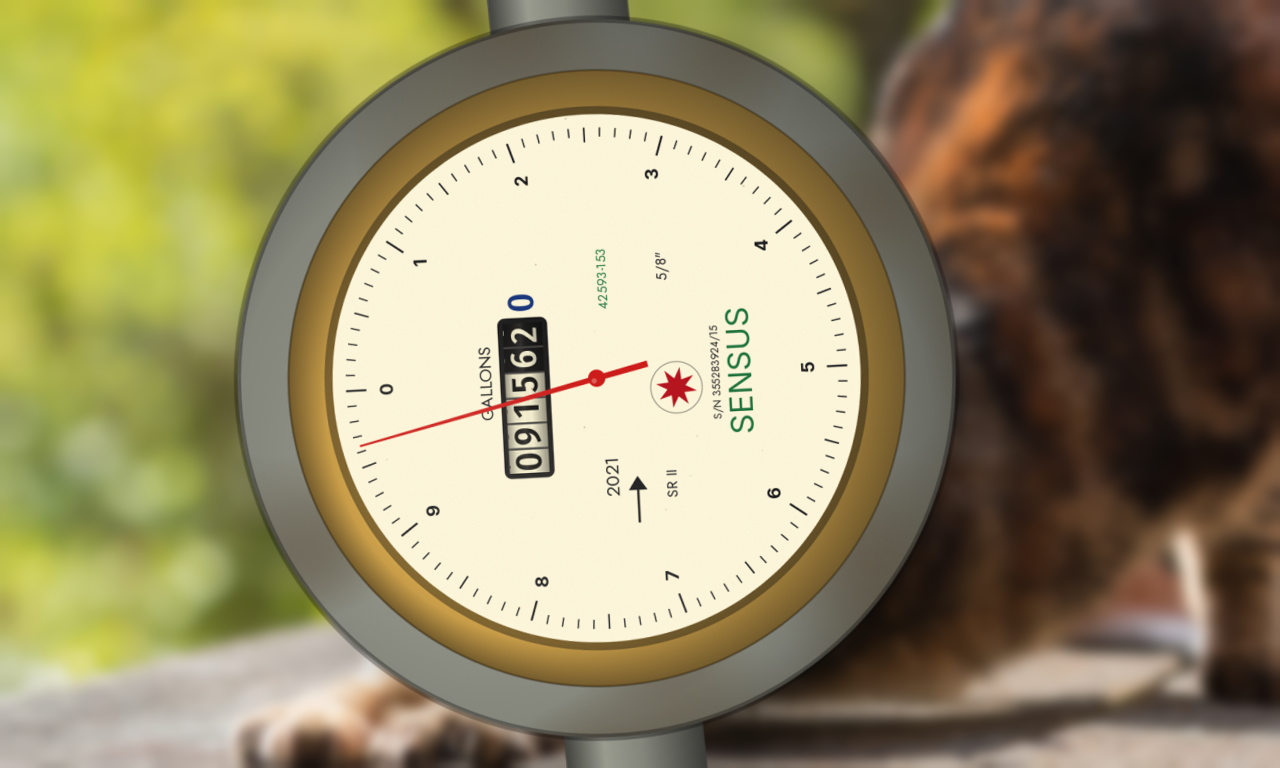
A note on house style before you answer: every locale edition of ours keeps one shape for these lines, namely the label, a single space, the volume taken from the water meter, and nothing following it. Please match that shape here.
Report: 915619.6 gal
